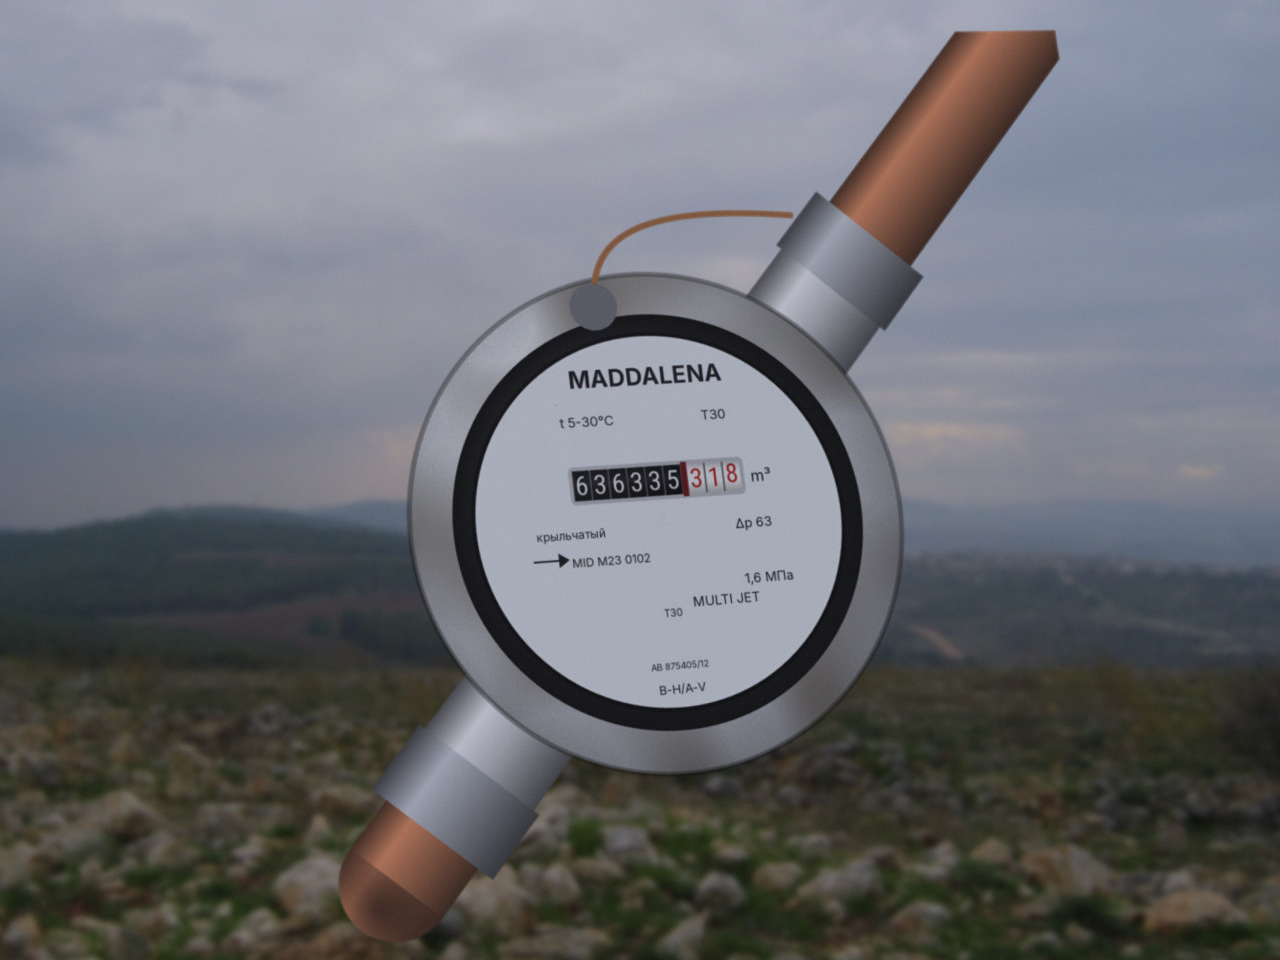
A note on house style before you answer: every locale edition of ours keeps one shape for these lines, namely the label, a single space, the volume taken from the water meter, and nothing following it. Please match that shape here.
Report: 636335.318 m³
